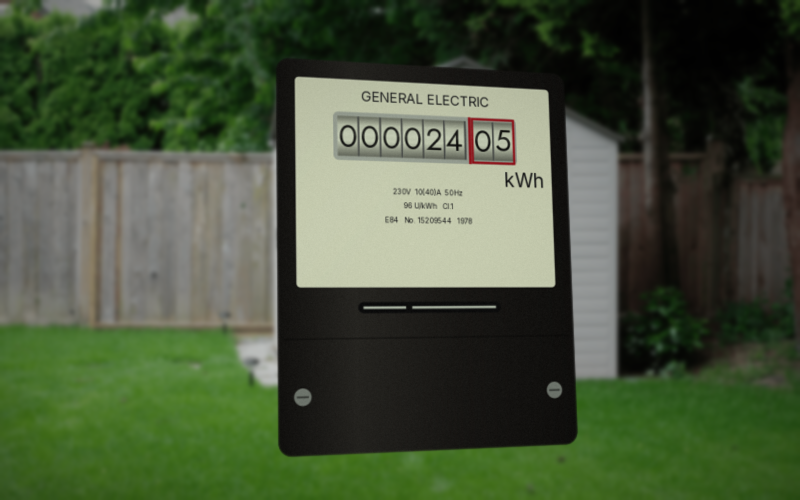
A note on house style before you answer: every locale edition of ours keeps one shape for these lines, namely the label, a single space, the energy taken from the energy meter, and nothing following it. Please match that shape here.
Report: 24.05 kWh
